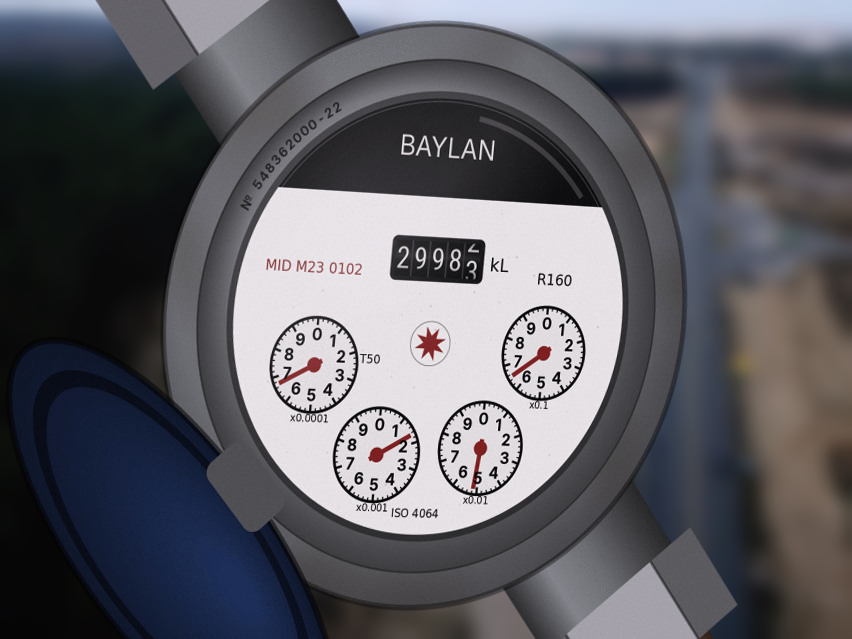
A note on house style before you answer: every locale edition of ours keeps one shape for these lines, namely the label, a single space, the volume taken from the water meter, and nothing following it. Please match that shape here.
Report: 29982.6516 kL
